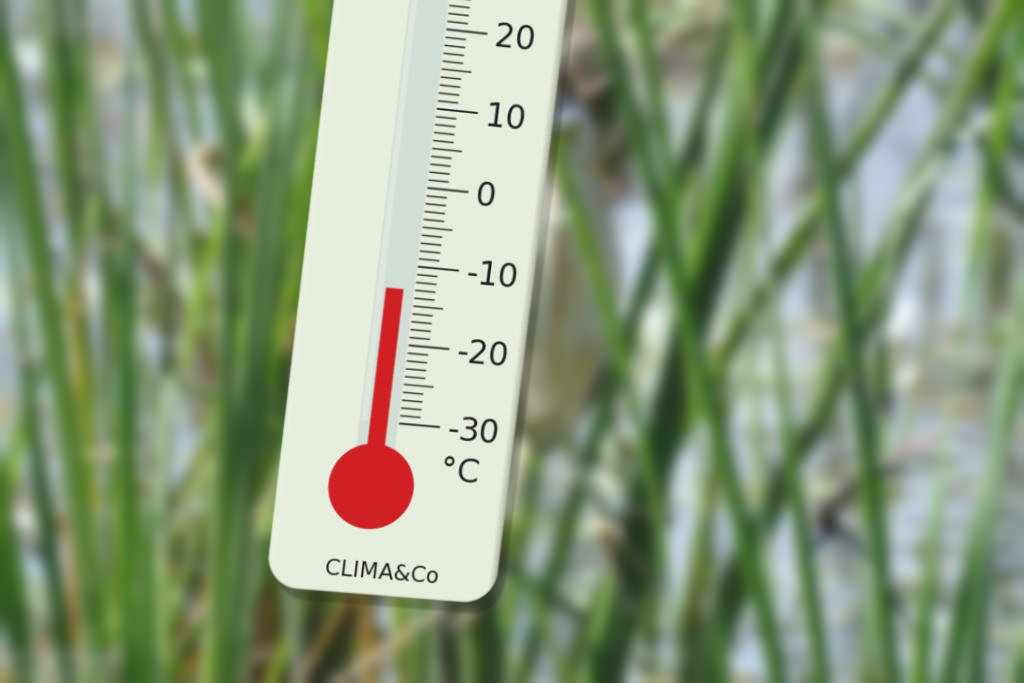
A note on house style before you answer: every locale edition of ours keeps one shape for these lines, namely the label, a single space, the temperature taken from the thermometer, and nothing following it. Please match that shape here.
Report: -13 °C
